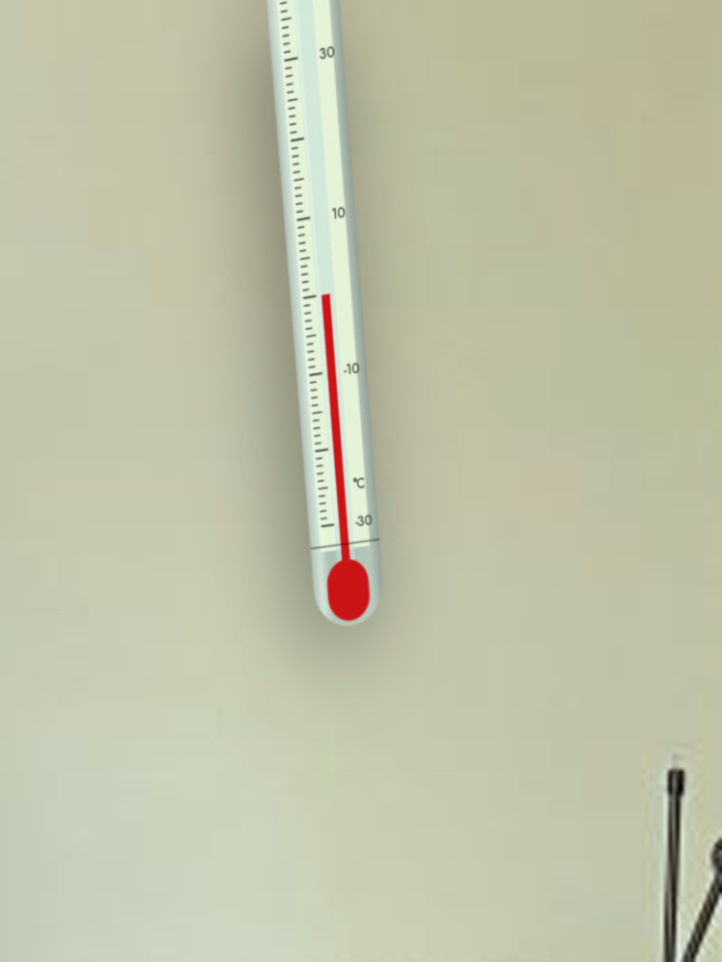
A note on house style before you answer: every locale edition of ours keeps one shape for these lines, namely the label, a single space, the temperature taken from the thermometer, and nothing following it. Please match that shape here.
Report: 0 °C
